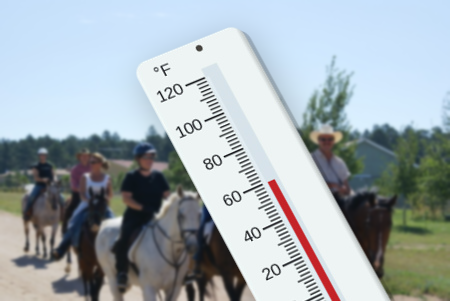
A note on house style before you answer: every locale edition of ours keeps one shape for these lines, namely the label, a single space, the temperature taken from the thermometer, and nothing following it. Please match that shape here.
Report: 60 °F
